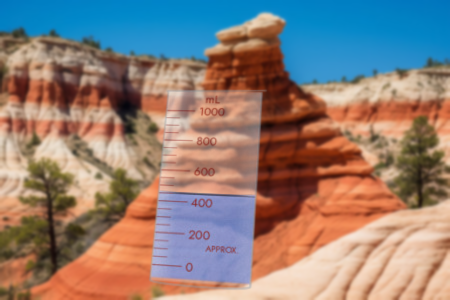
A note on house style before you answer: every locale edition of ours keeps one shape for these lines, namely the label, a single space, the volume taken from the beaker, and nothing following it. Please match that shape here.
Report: 450 mL
